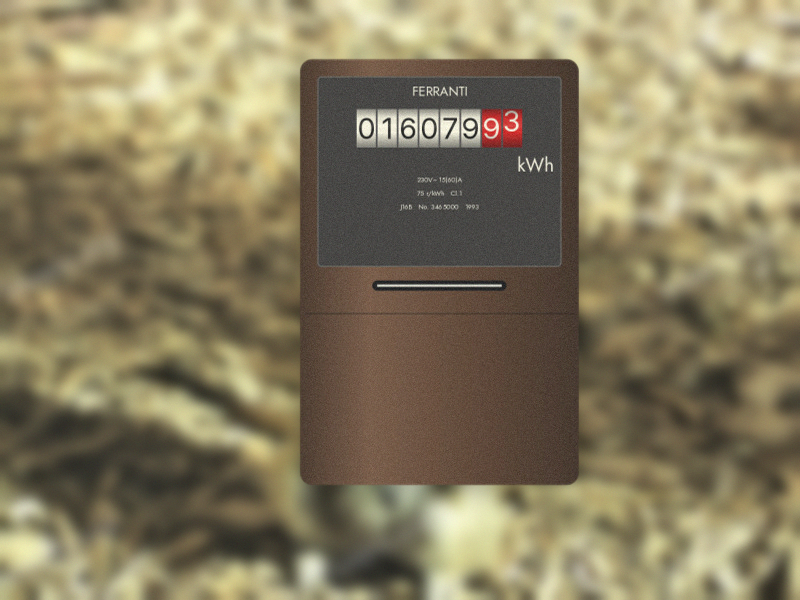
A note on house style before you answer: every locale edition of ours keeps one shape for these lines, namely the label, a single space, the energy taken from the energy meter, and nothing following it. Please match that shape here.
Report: 16079.93 kWh
